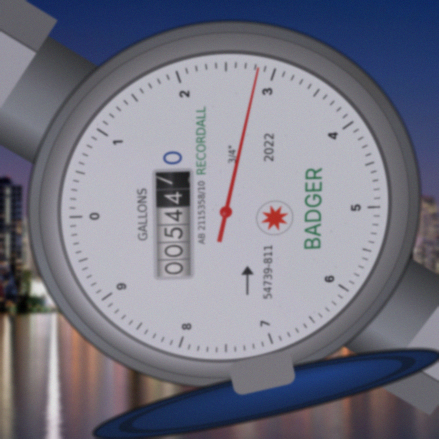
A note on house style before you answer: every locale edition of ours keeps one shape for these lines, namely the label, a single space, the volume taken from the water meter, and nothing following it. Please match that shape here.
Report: 54472.8 gal
